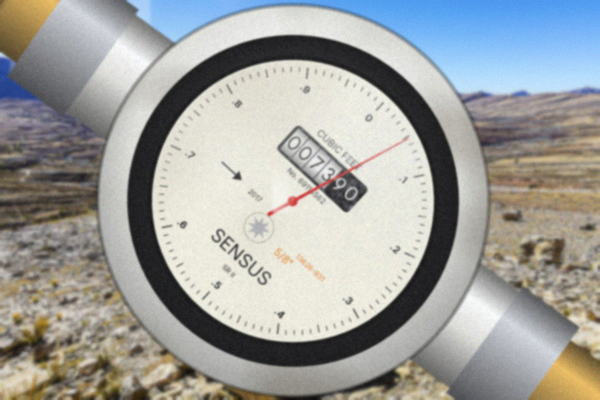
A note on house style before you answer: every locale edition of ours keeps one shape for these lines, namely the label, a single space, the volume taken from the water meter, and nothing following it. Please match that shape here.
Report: 7390.05 ft³
